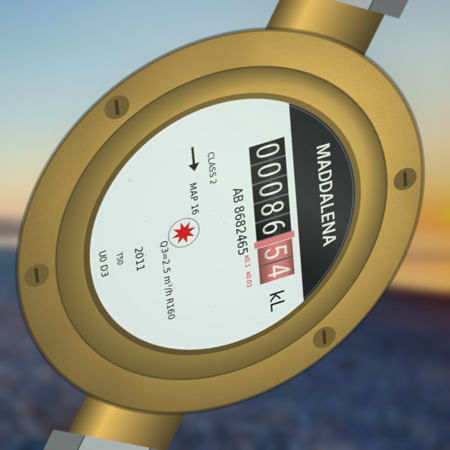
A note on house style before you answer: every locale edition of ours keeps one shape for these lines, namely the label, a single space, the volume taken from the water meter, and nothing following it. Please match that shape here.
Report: 86.54 kL
